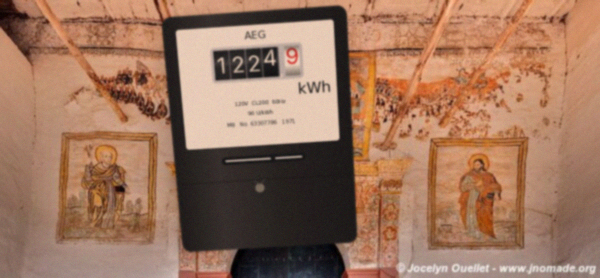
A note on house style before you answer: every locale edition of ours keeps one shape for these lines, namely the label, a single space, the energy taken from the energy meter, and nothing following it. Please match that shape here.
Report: 1224.9 kWh
